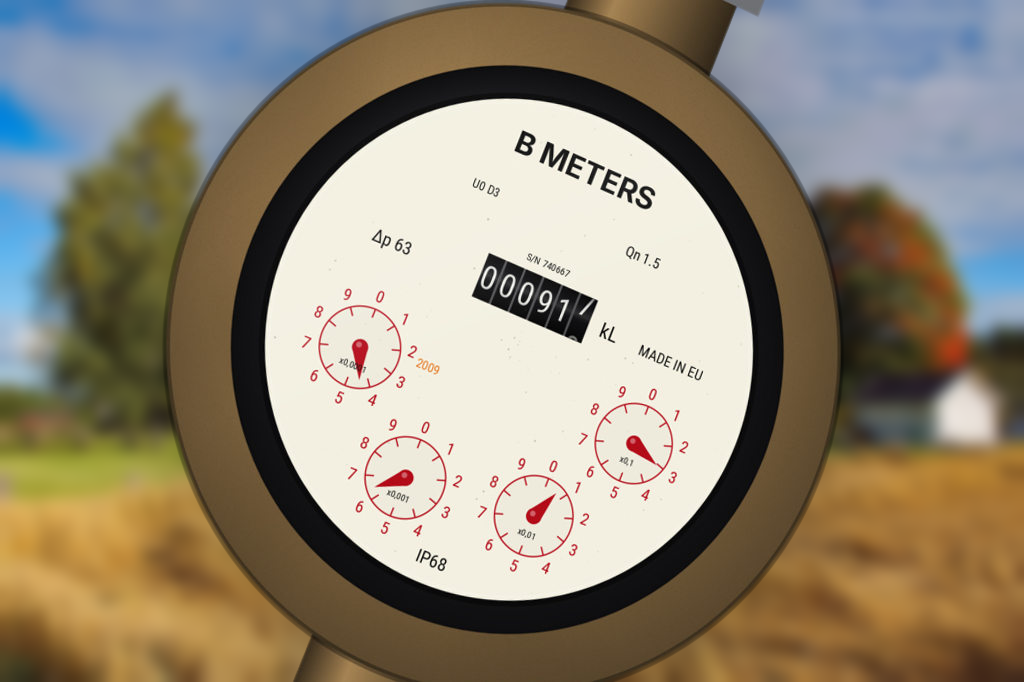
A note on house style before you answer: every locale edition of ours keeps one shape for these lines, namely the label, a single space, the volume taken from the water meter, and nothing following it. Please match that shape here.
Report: 917.3064 kL
